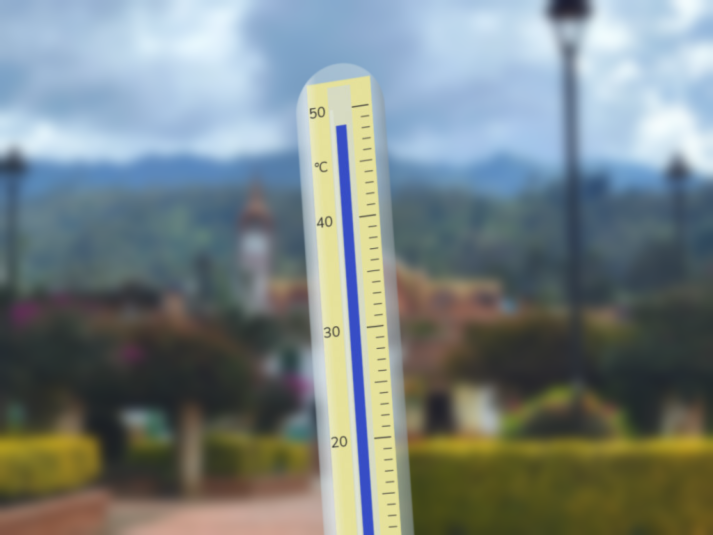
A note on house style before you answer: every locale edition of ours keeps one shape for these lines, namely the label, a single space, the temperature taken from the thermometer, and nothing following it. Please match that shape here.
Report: 48.5 °C
